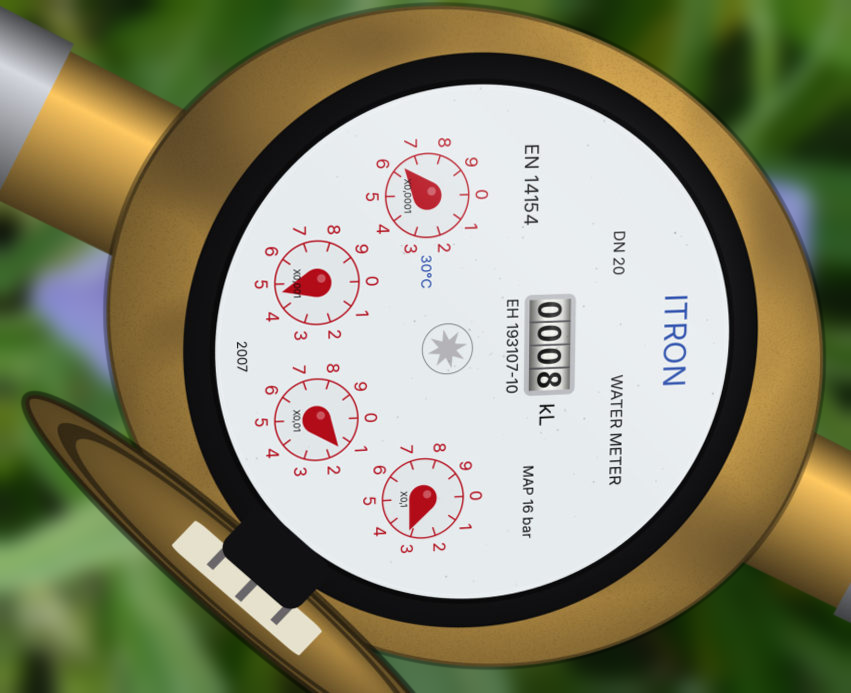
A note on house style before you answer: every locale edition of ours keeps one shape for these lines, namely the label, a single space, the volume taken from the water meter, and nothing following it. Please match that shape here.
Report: 8.3146 kL
